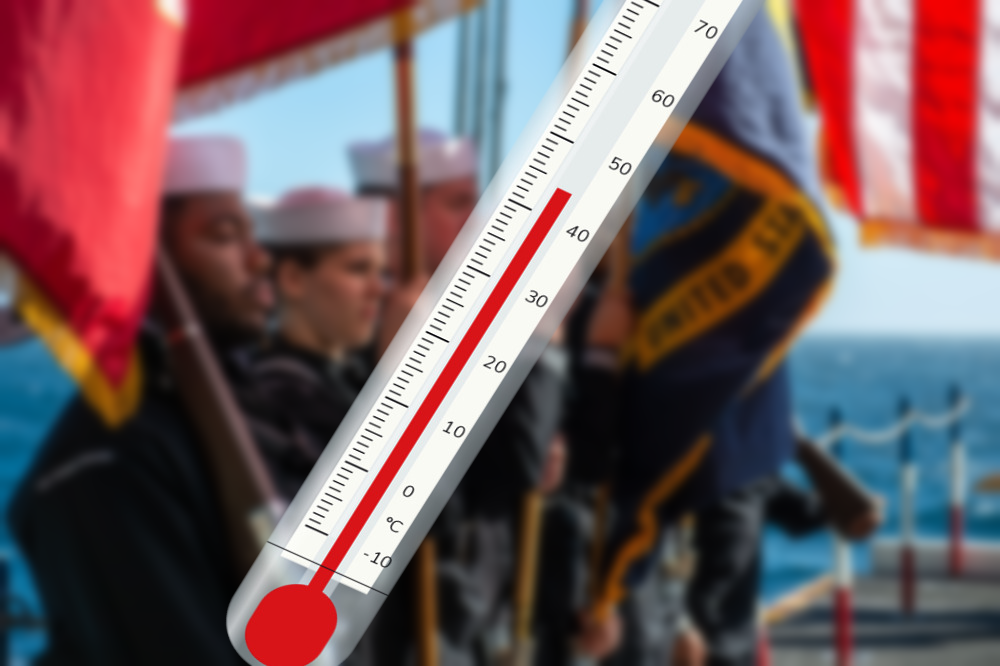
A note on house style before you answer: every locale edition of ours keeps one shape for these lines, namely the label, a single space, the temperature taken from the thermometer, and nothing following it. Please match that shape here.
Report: 44 °C
